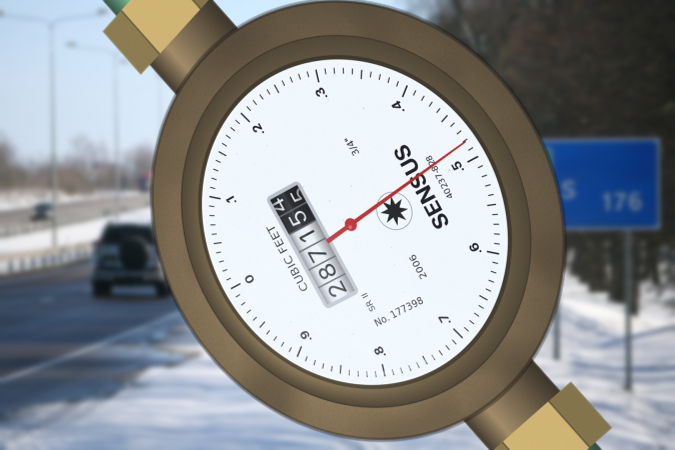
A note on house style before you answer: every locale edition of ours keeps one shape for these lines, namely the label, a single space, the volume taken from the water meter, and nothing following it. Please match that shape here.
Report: 287154.48 ft³
